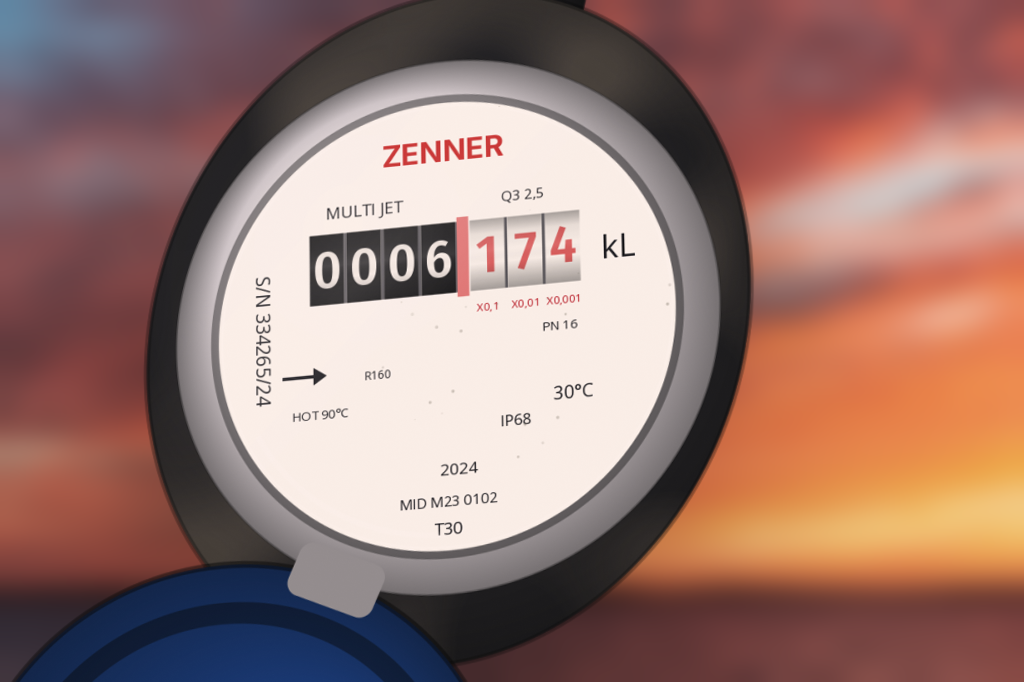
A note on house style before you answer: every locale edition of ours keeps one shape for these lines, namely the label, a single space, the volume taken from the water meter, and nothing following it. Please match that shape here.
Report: 6.174 kL
